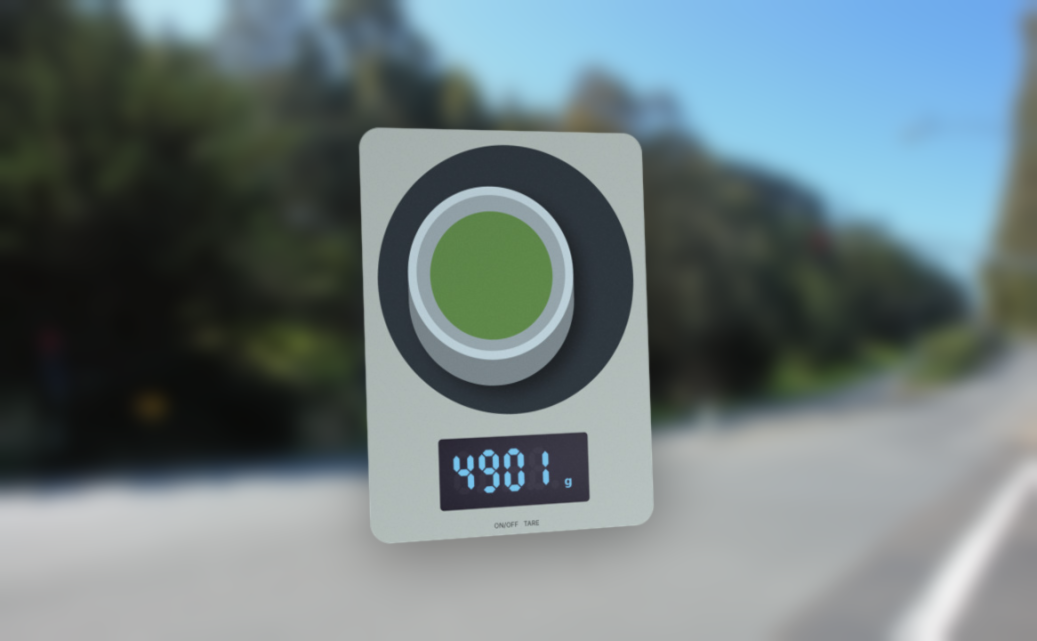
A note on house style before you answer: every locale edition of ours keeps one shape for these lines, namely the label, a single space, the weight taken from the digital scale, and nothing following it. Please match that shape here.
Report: 4901 g
